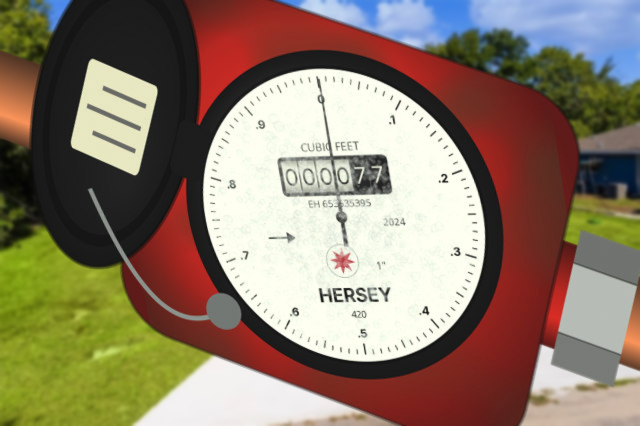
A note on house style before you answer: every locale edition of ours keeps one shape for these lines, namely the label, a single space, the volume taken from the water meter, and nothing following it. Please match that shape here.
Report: 77.00 ft³
